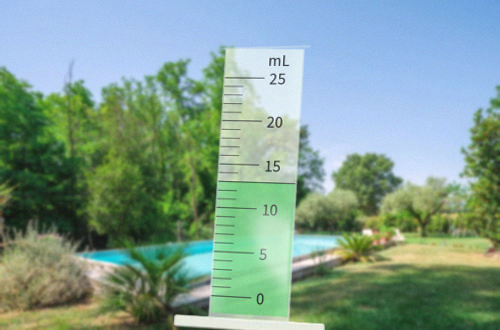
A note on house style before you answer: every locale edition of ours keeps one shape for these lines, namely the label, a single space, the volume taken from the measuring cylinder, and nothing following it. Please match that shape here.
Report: 13 mL
